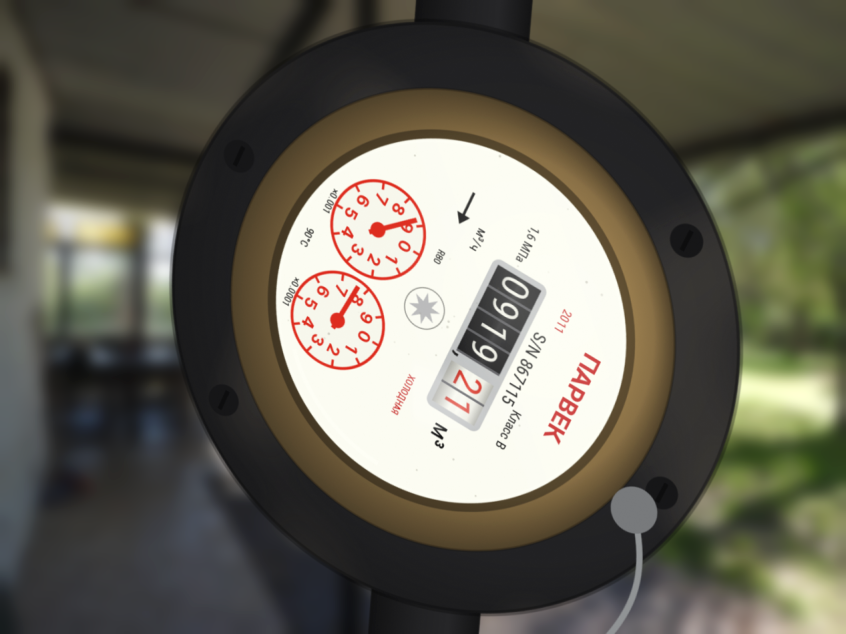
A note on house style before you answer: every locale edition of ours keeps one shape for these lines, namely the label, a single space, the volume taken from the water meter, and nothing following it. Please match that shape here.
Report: 919.2187 m³
